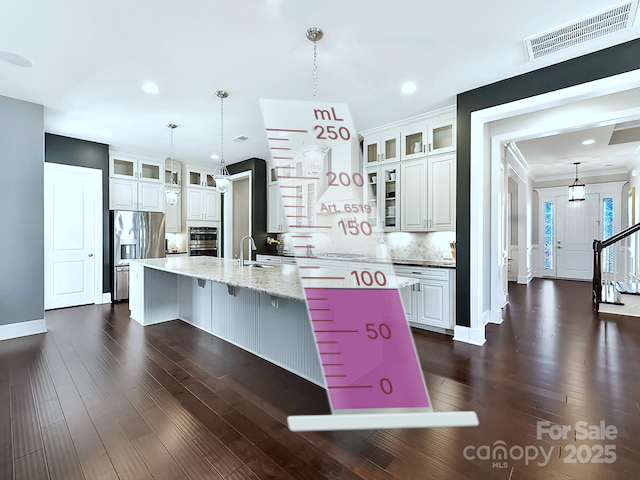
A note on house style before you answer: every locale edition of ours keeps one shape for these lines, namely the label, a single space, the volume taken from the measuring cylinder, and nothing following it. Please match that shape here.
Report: 90 mL
